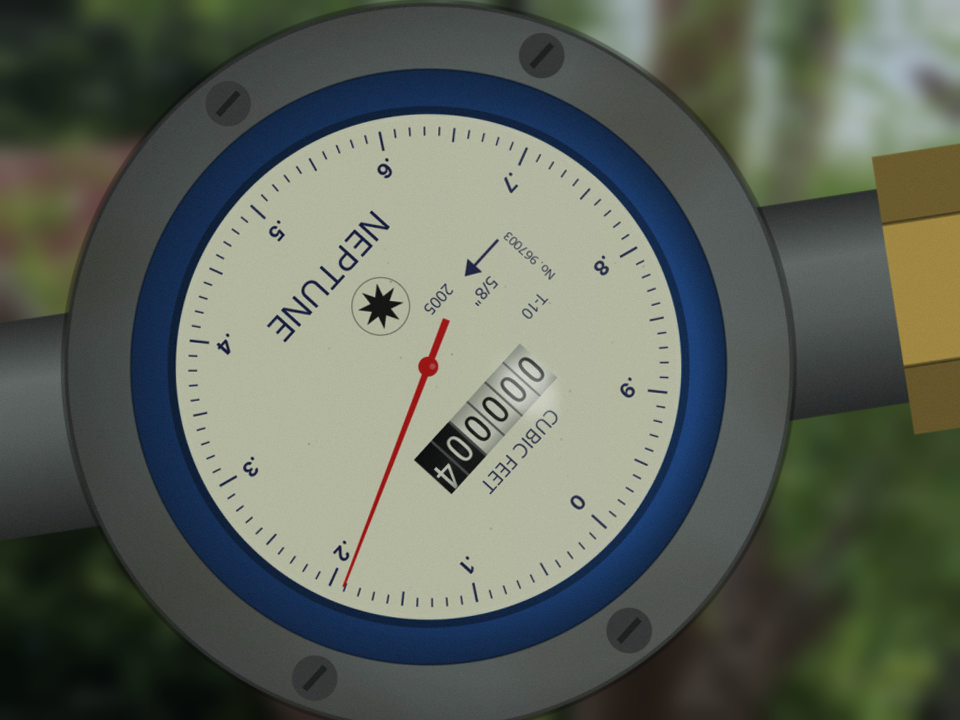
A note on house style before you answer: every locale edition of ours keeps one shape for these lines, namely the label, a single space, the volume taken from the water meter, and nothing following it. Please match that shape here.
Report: 4.19 ft³
